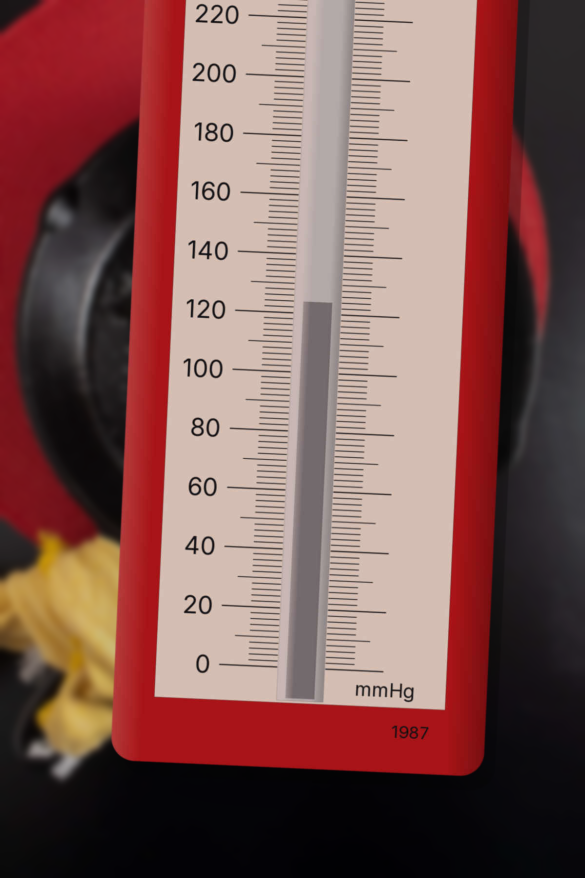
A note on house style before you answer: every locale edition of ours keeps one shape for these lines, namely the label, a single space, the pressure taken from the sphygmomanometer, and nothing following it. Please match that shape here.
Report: 124 mmHg
